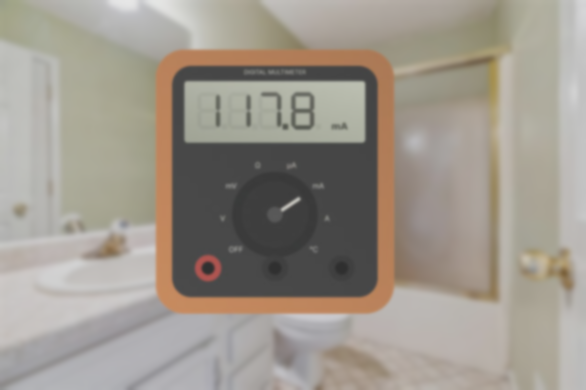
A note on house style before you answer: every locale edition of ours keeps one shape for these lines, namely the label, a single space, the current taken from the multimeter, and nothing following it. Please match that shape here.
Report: 117.8 mA
